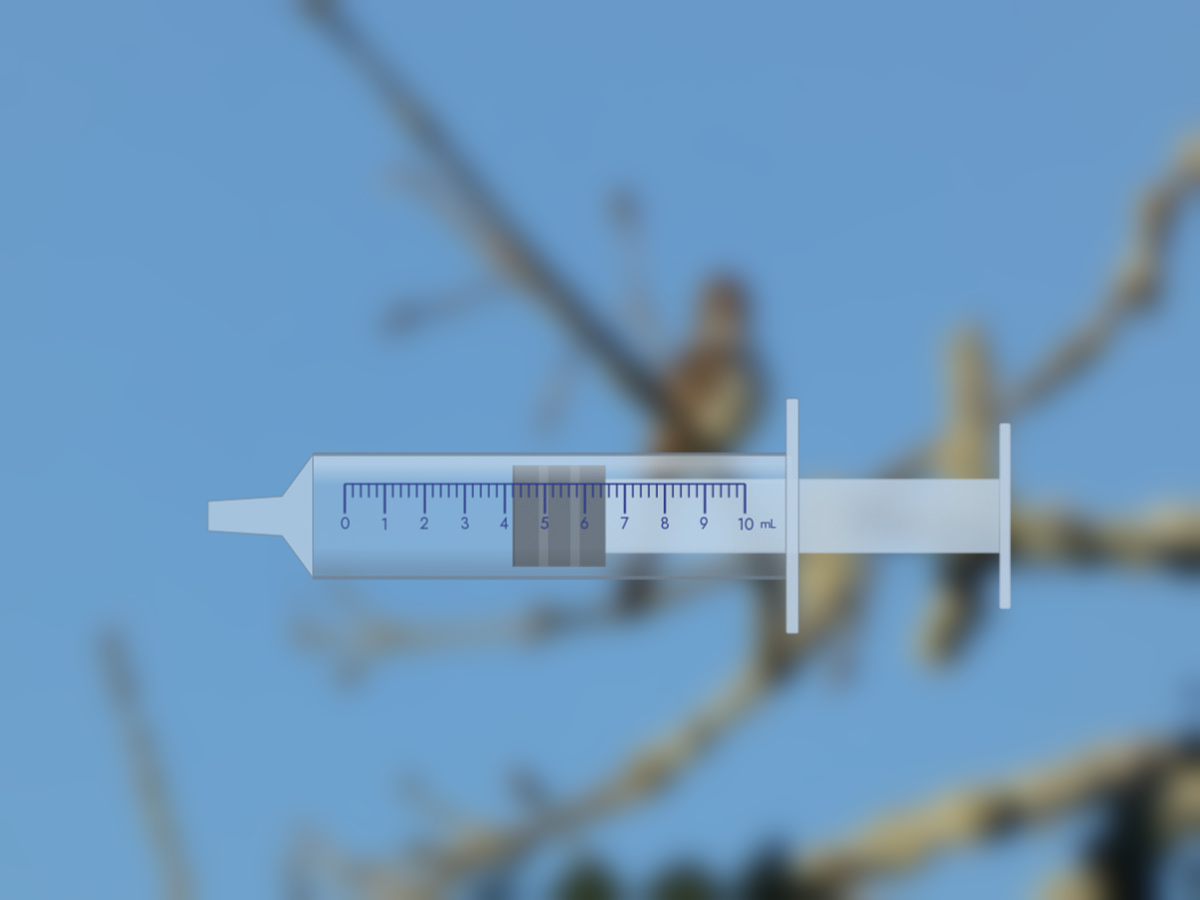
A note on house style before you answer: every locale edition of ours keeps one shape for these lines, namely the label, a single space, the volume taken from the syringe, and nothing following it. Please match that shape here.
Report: 4.2 mL
